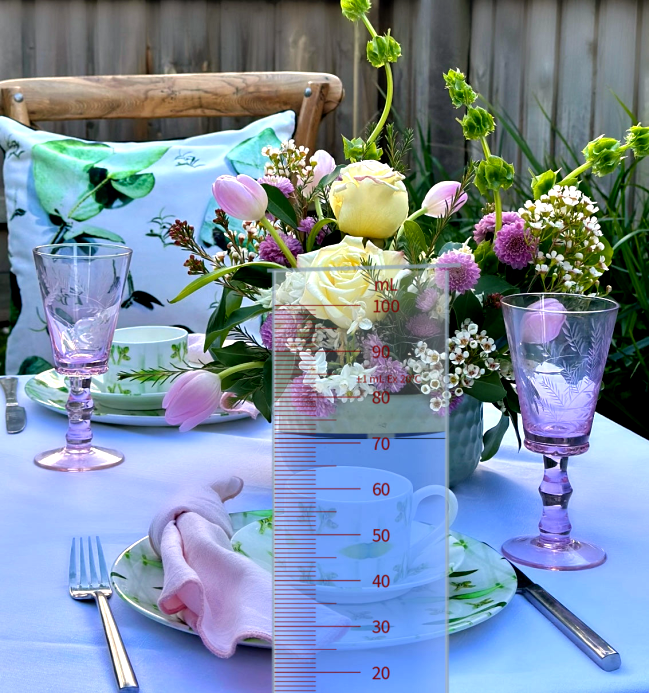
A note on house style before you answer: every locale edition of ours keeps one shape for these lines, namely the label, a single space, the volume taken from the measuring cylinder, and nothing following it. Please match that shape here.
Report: 71 mL
